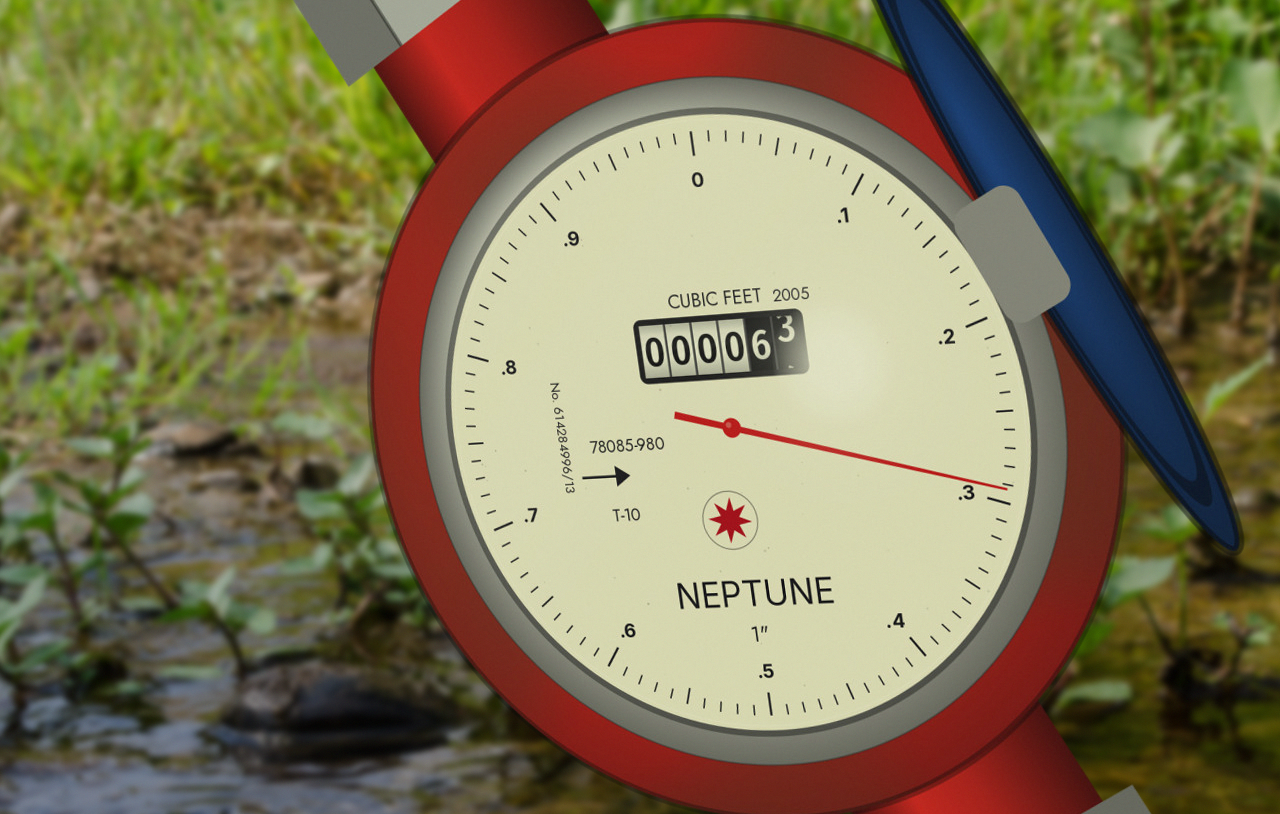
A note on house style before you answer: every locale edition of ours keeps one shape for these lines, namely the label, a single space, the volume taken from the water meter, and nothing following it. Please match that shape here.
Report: 63.29 ft³
